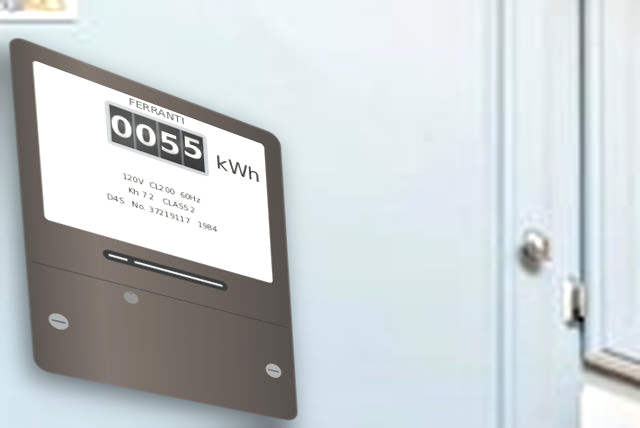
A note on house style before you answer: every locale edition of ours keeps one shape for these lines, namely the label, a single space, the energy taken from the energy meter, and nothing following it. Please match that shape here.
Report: 55 kWh
